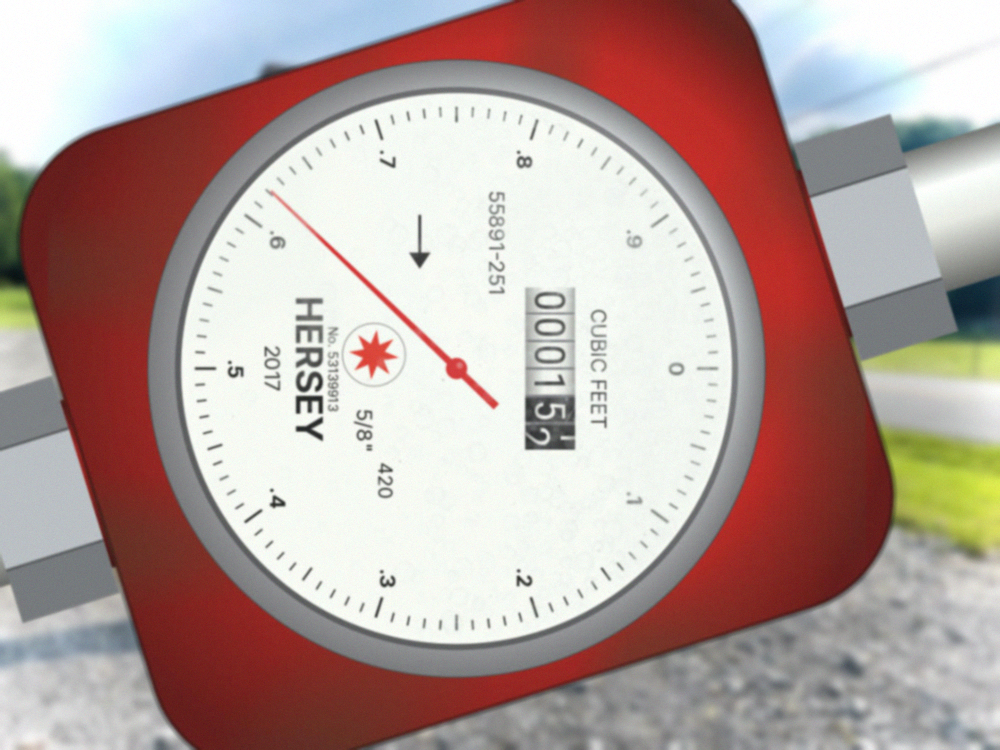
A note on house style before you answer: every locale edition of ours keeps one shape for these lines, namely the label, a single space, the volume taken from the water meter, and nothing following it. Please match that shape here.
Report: 151.62 ft³
